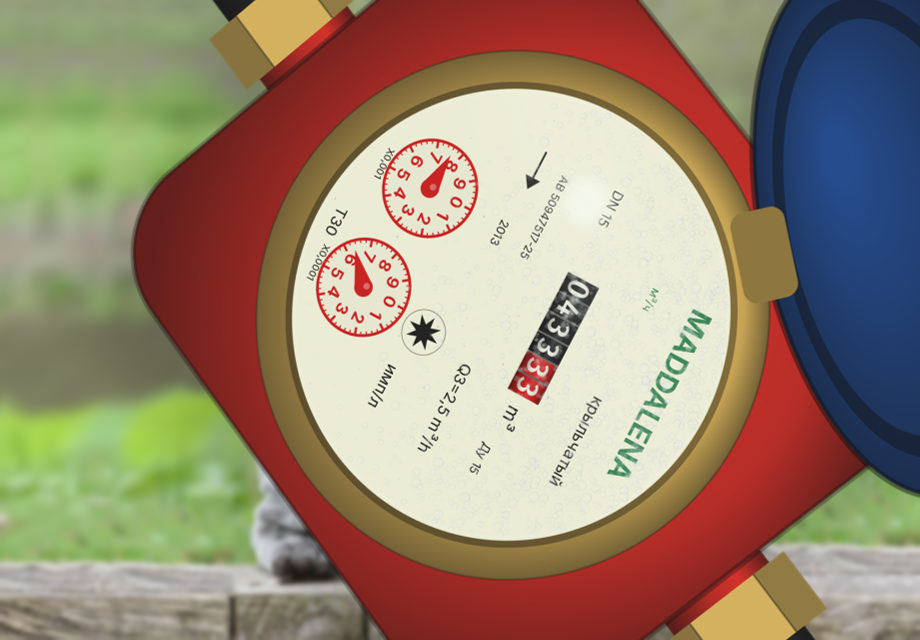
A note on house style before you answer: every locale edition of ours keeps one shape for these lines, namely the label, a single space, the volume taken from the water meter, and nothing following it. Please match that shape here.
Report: 433.3376 m³
